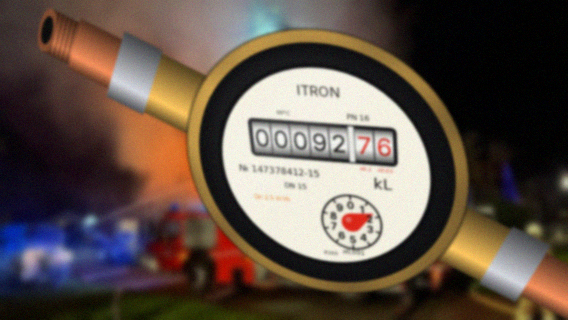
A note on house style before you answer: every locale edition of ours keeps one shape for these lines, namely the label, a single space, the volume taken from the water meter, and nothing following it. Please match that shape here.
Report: 92.761 kL
